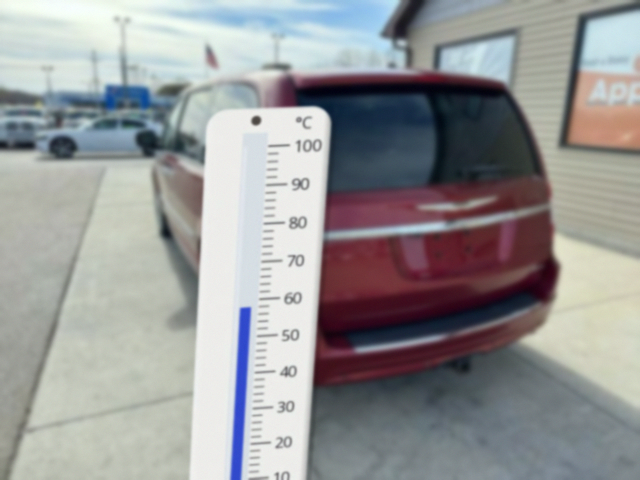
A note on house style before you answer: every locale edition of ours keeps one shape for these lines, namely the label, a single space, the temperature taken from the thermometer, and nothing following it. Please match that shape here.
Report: 58 °C
